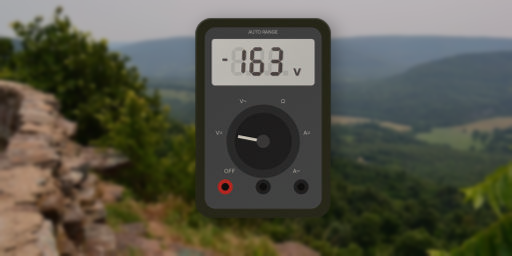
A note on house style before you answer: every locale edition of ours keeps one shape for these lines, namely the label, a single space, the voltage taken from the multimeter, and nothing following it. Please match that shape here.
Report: -163 V
